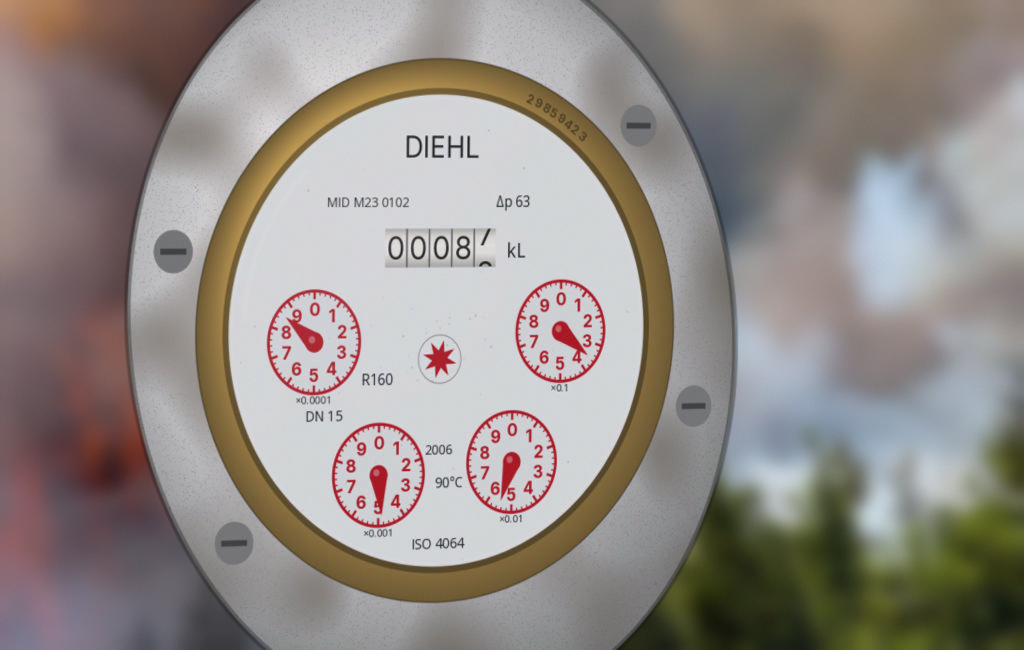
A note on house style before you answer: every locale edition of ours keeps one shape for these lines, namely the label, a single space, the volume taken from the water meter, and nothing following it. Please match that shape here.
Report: 87.3548 kL
